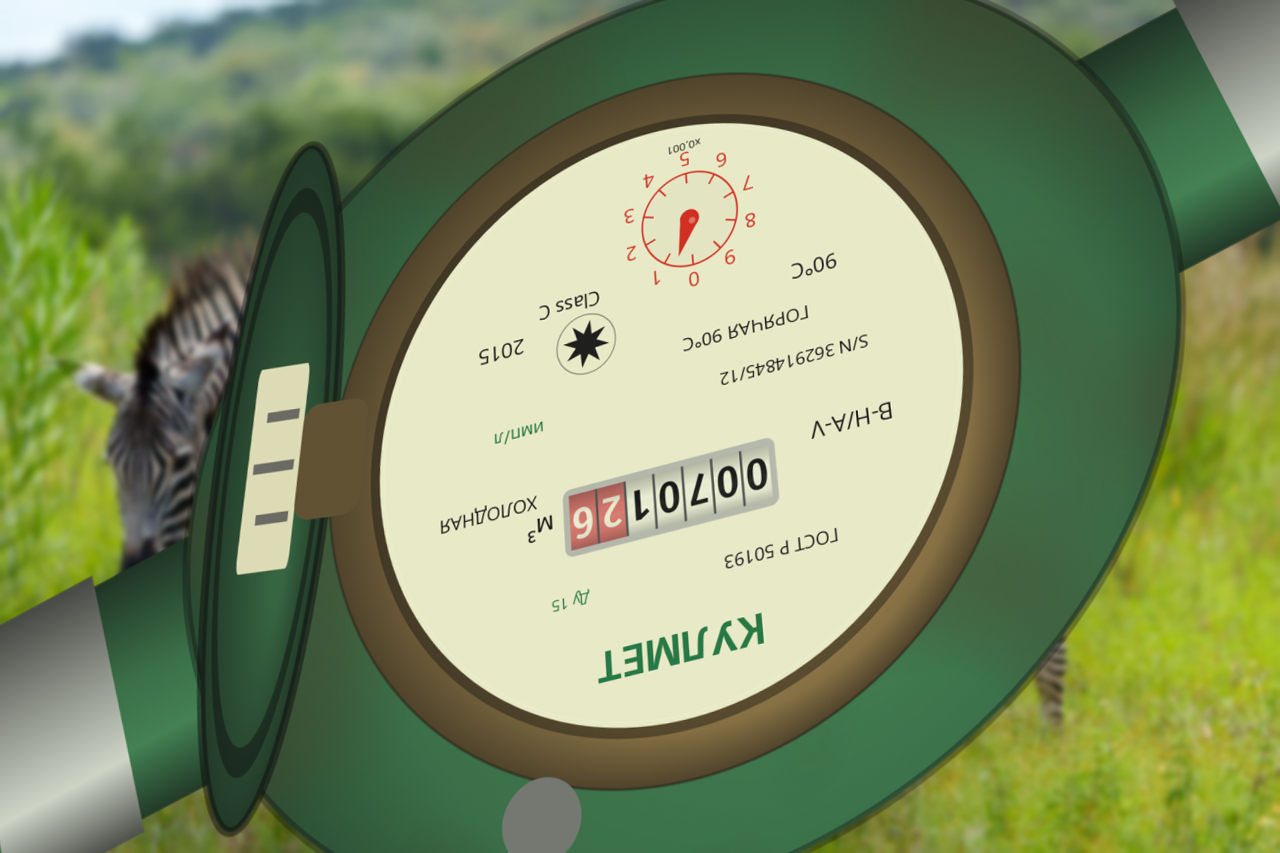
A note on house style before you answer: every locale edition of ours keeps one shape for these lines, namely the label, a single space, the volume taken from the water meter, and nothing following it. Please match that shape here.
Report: 701.260 m³
